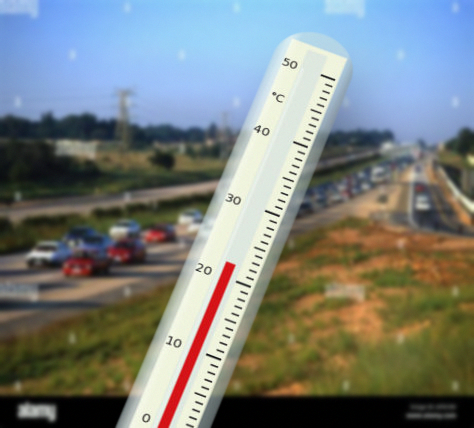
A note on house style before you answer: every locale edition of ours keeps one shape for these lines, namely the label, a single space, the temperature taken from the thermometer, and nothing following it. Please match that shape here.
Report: 22 °C
